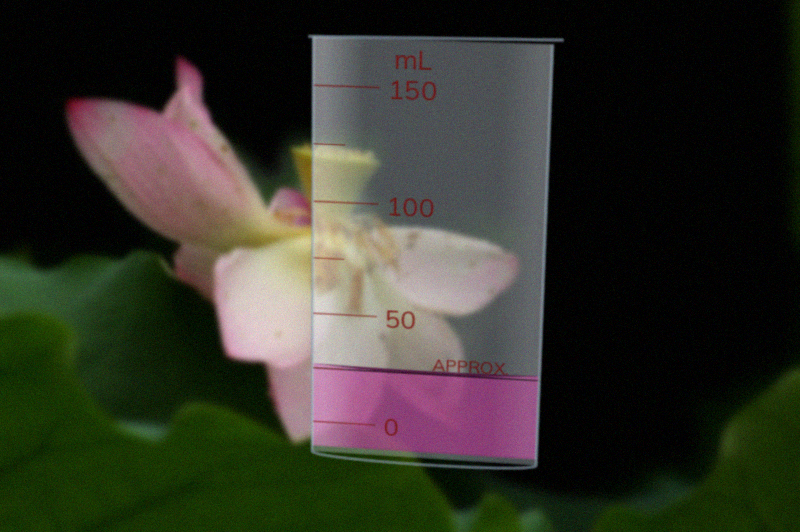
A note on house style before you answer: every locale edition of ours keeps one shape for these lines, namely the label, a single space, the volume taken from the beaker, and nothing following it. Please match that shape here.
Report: 25 mL
